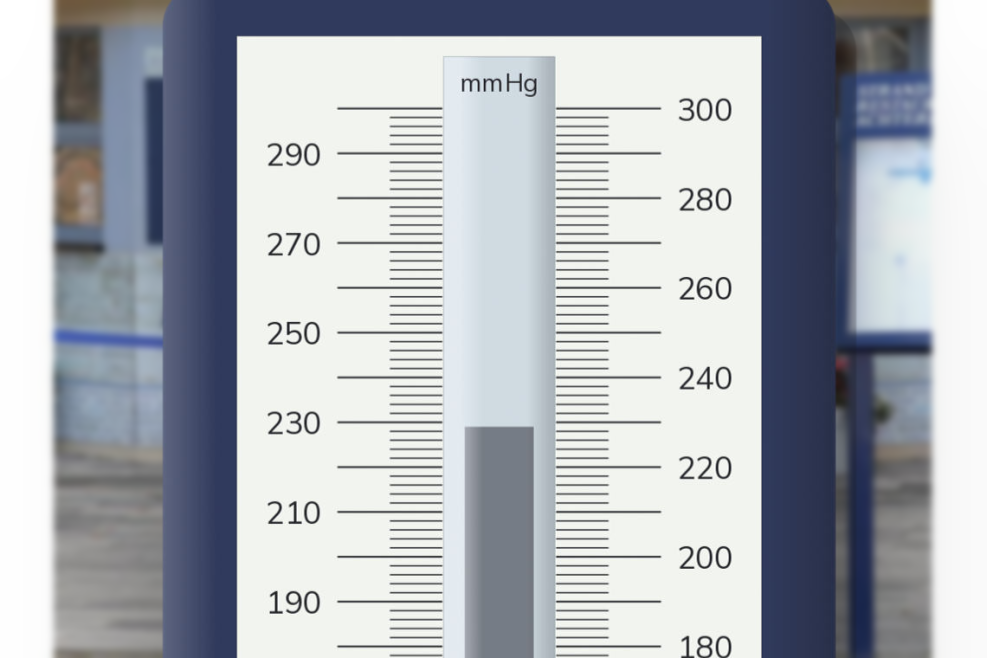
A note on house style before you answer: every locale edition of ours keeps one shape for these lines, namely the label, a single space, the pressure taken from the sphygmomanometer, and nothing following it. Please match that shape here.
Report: 229 mmHg
